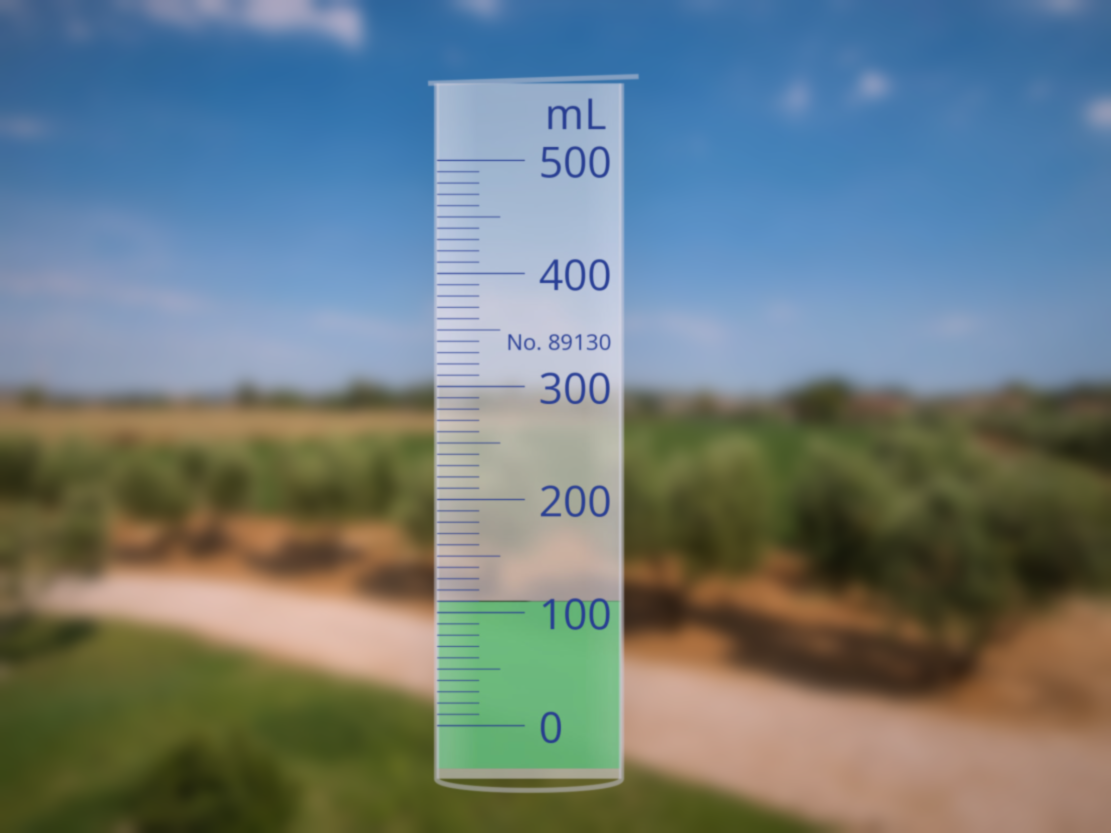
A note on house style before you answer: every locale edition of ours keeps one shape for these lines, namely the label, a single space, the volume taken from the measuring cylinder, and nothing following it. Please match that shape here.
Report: 110 mL
